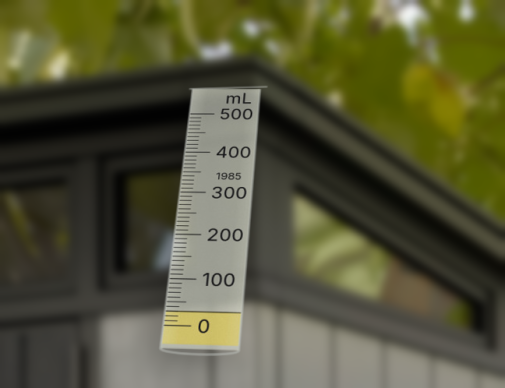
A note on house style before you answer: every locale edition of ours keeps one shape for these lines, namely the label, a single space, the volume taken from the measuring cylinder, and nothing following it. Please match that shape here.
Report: 30 mL
